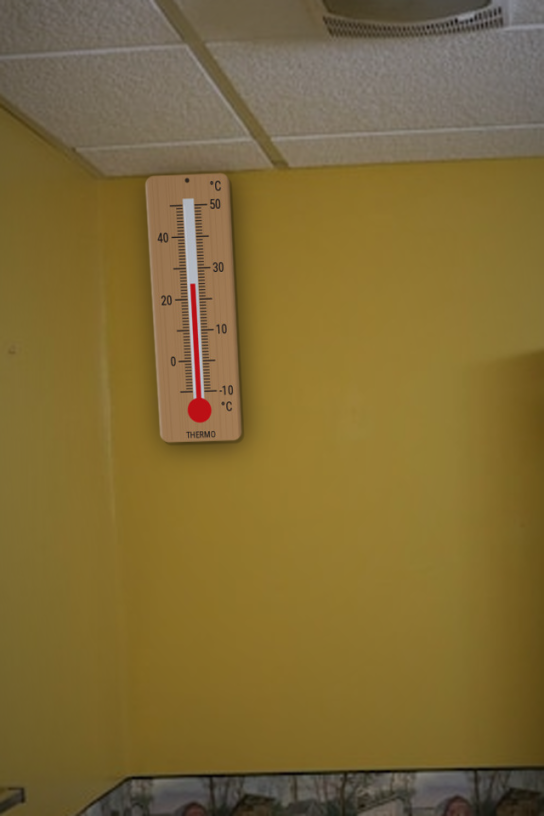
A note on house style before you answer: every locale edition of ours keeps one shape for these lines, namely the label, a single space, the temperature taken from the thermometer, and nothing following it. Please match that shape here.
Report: 25 °C
